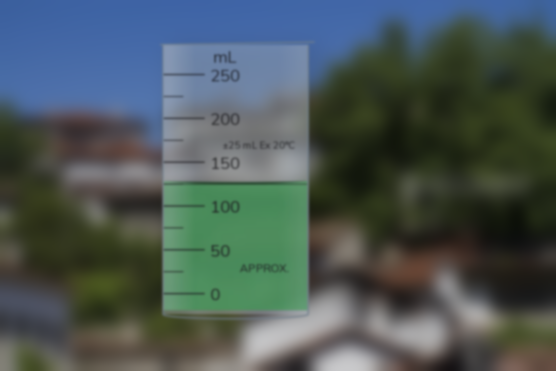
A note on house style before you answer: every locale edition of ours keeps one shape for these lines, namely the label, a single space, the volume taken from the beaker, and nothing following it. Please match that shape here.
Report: 125 mL
